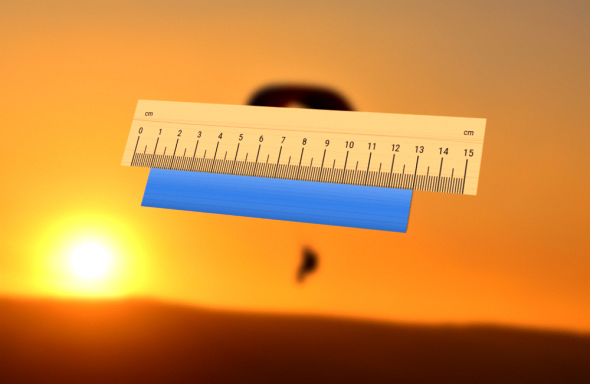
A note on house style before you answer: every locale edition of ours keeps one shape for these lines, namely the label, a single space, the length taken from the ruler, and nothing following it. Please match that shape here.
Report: 12 cm
